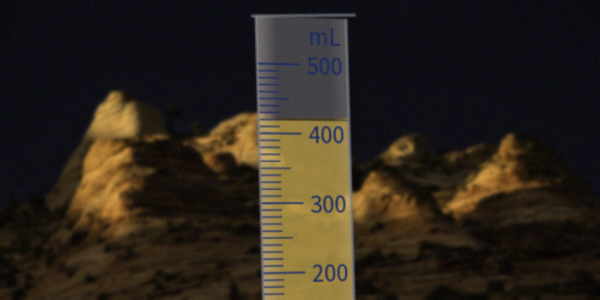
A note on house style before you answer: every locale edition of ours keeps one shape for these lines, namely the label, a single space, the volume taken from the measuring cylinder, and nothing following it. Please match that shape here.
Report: 420 mL
